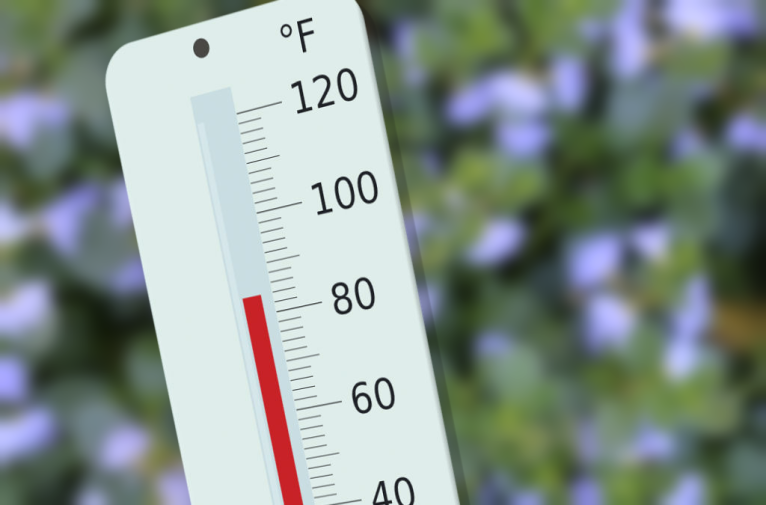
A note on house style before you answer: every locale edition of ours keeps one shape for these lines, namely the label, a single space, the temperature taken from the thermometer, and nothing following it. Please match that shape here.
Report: 84 °F
